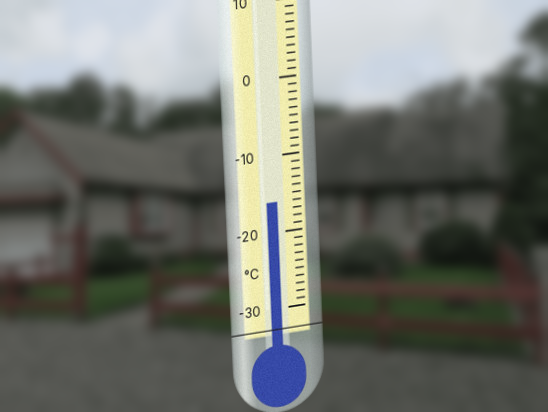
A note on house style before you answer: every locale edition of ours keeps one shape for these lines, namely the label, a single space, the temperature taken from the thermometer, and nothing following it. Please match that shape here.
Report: -16 °C
